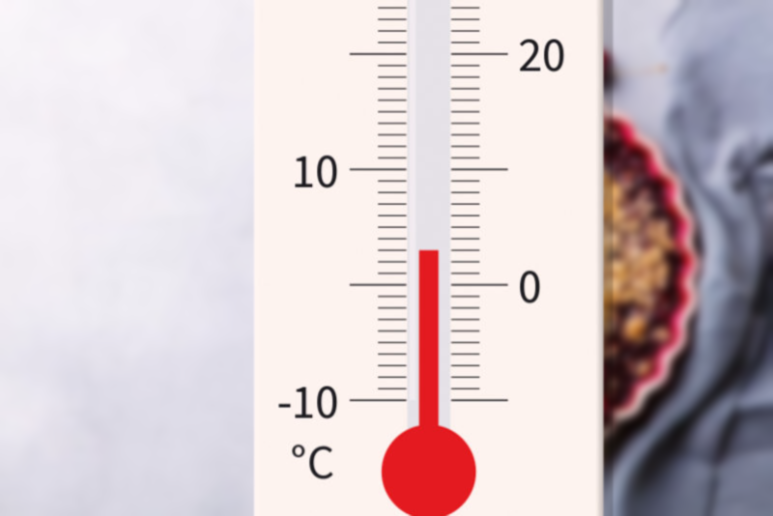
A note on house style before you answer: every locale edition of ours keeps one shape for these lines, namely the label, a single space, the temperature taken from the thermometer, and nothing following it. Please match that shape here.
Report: 3 °C
